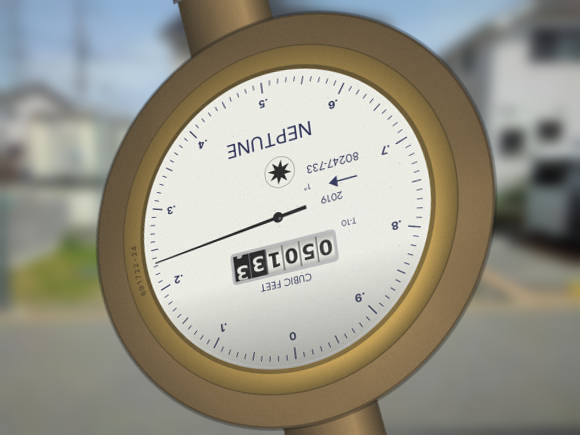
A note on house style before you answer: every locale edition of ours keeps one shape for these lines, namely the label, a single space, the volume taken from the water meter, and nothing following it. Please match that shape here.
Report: 50133.23 ft³
